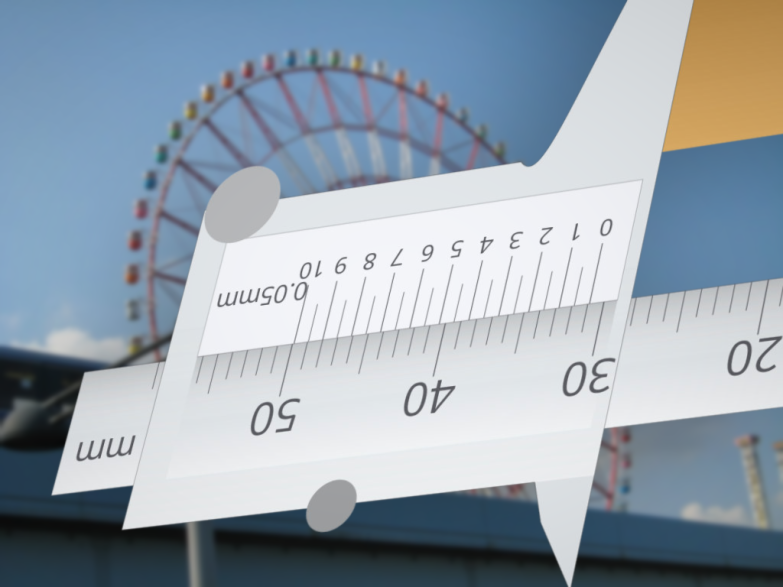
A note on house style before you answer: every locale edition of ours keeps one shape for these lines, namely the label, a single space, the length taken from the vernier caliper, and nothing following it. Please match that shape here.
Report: 30.9 mm
